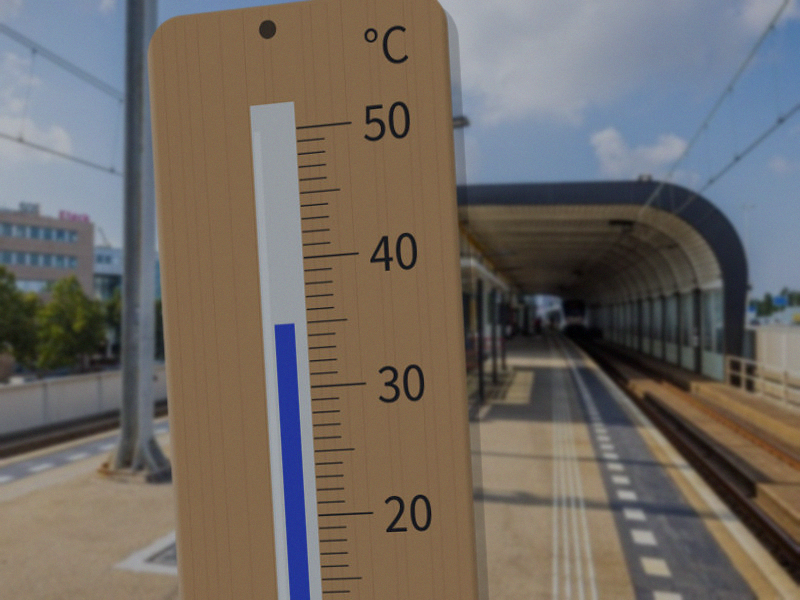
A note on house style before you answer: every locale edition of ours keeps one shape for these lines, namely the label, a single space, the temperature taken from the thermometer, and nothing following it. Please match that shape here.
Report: 35 °C
